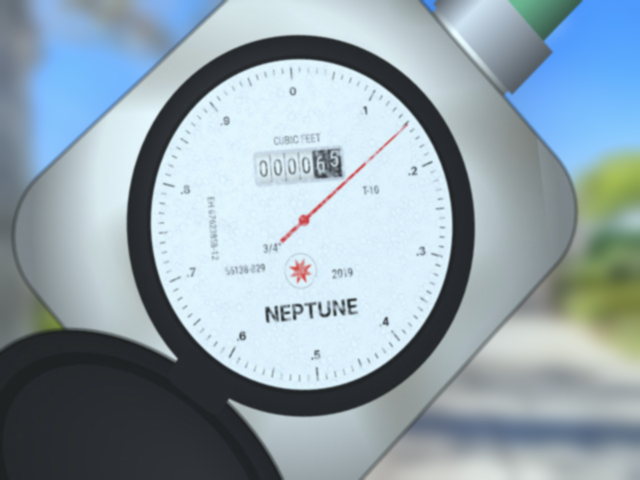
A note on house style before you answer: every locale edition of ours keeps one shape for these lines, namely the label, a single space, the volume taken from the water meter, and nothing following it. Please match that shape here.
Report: 65.15 ft³
